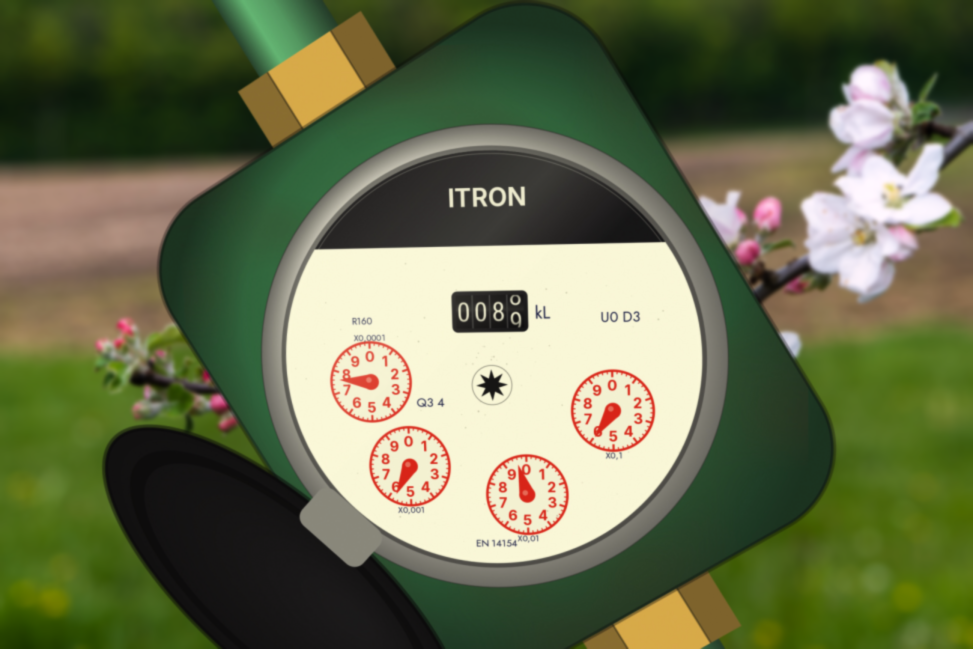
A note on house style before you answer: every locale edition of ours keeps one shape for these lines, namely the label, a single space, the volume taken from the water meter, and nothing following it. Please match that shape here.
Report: 88.5957 kL
